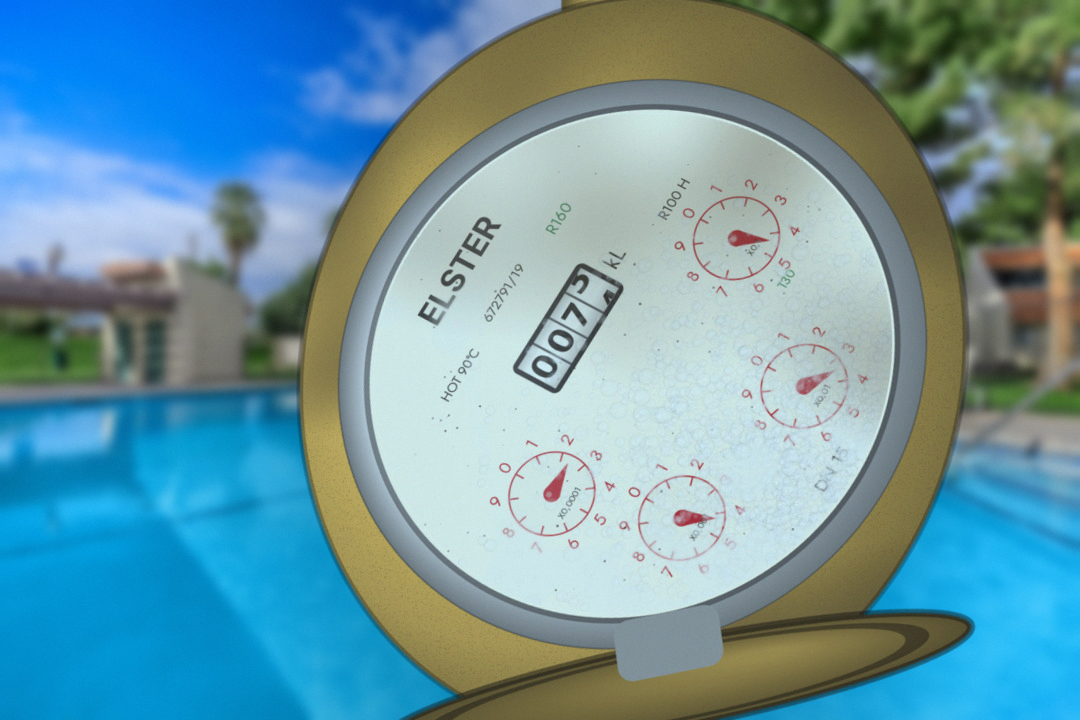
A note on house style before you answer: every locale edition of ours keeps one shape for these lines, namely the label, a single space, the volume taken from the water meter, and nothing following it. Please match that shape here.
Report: 73.4342 kL
